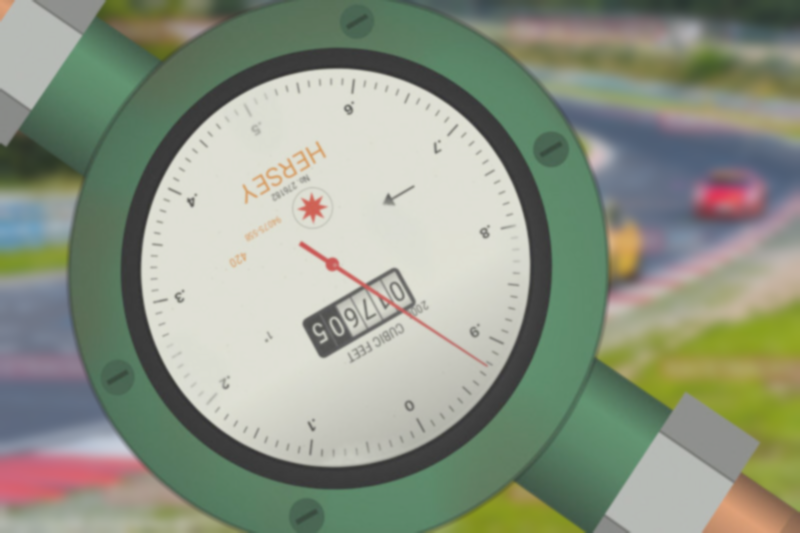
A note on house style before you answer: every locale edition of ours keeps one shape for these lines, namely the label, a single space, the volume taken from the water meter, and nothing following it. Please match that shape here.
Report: 17604.92 ft³
